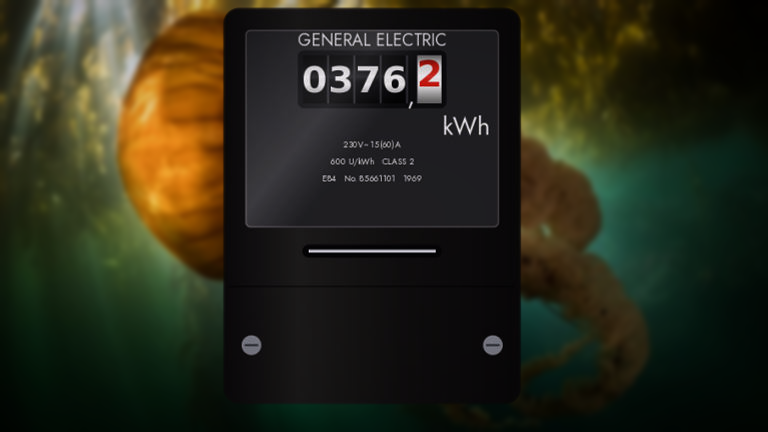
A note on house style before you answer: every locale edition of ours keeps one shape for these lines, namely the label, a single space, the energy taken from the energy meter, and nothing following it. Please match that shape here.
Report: 376.2 kWh
